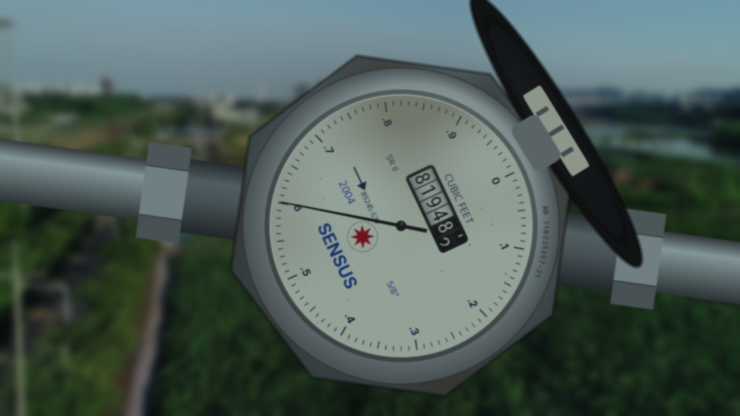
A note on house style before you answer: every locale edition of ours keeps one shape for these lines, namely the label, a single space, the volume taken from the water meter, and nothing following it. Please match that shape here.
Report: 819481.60 ft³
